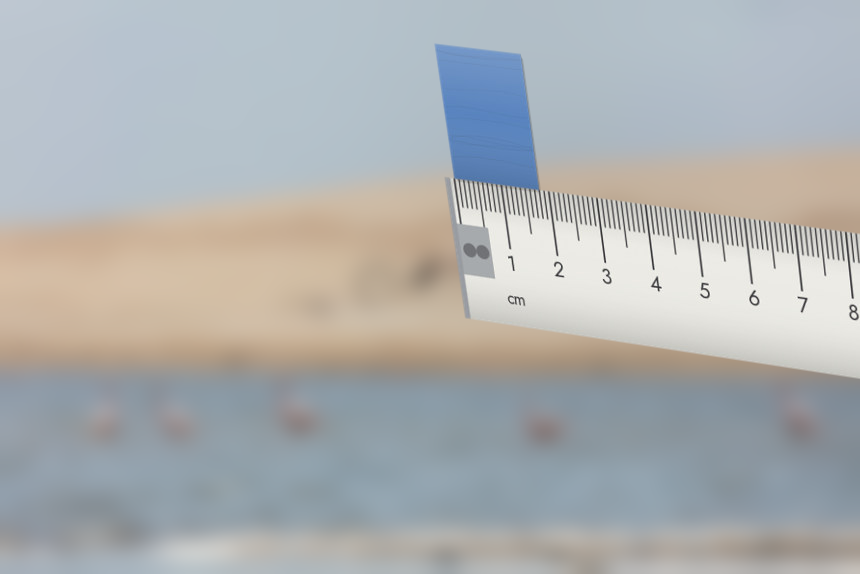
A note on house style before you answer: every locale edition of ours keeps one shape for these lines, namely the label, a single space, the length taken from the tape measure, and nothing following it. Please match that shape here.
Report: 1.8 cm
